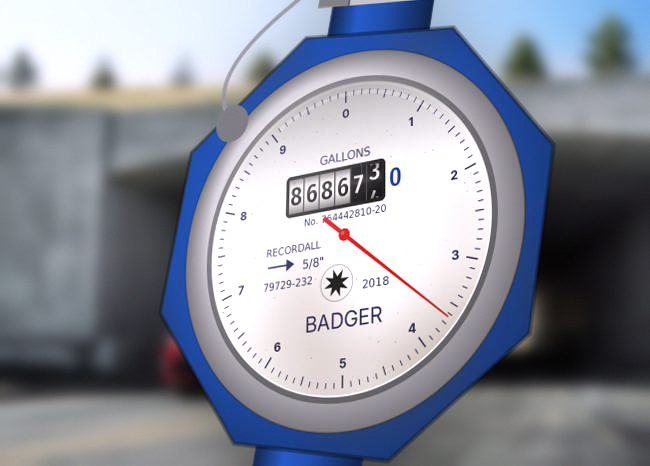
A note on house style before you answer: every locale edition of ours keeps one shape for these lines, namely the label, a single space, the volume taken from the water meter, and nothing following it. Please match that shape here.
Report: 8686733.6 gal
